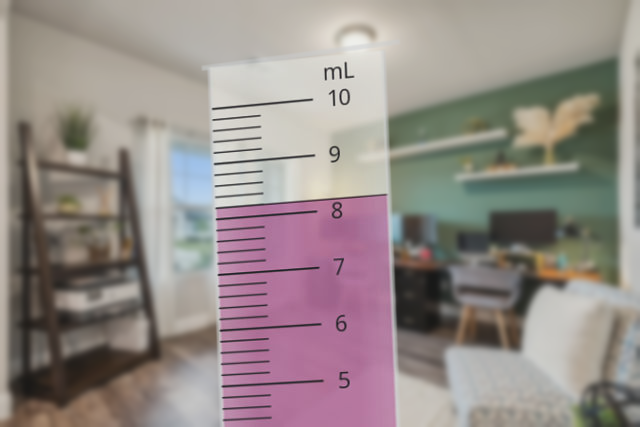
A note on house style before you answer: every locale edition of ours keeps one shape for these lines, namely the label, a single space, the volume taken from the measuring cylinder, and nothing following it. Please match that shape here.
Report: 8.2 mL
